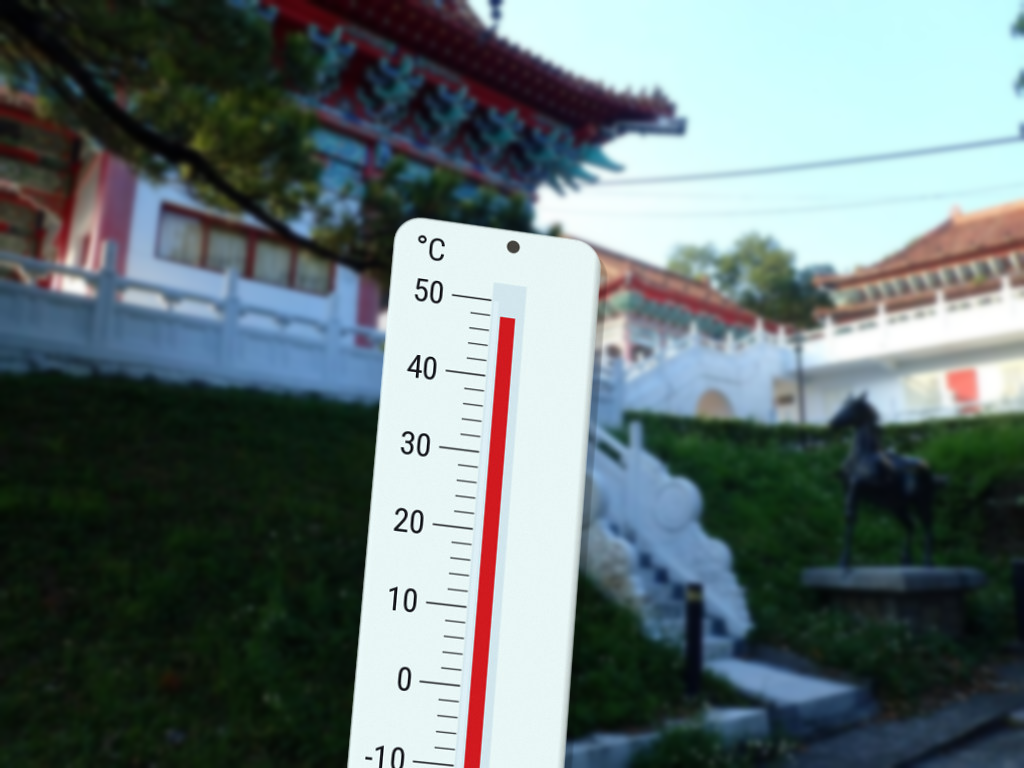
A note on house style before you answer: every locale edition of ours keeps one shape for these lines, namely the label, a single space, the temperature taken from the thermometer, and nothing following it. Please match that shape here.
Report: 48 °C
